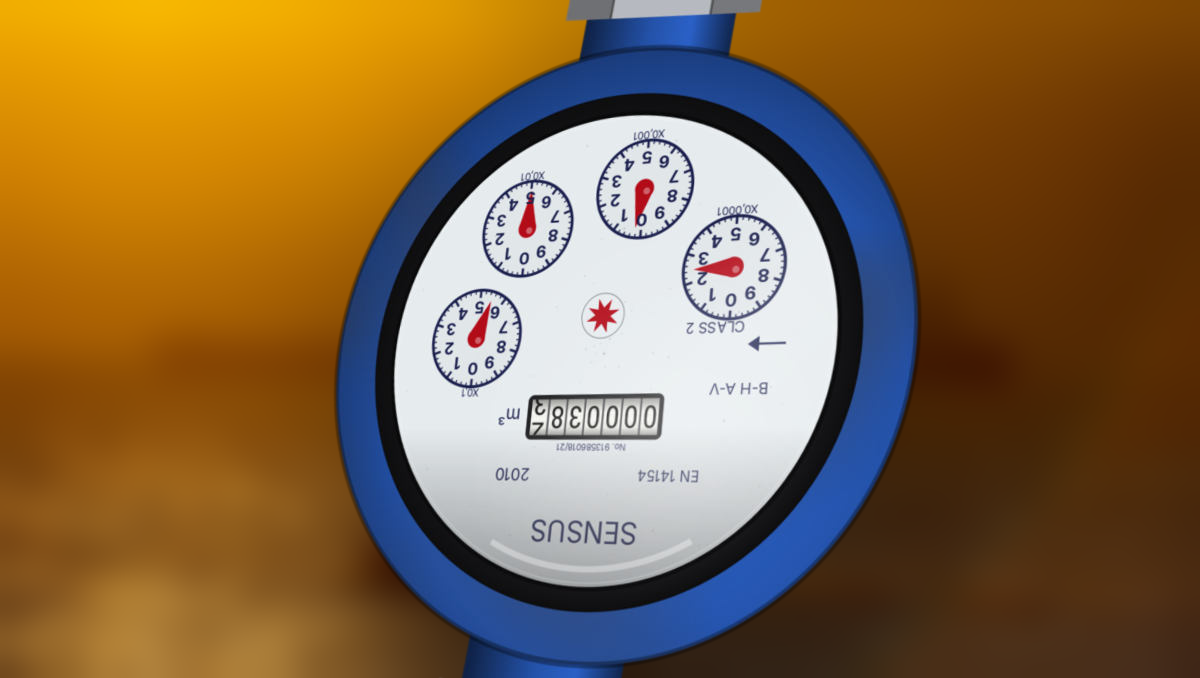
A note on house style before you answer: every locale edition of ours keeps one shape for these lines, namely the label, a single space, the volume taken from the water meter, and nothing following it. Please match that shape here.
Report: 382.5502 m³
